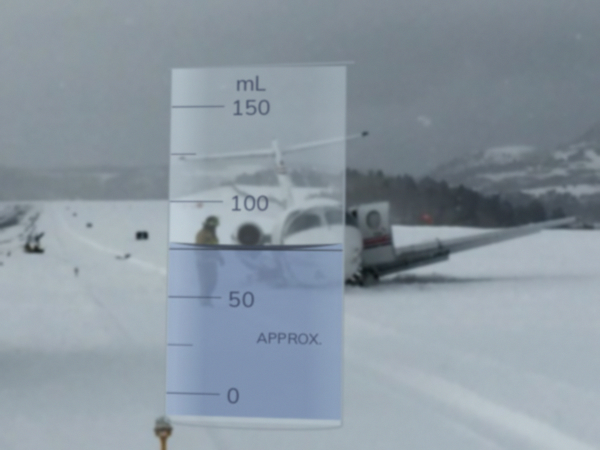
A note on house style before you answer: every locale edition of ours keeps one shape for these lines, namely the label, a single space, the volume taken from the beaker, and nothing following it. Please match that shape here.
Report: 75 mL
